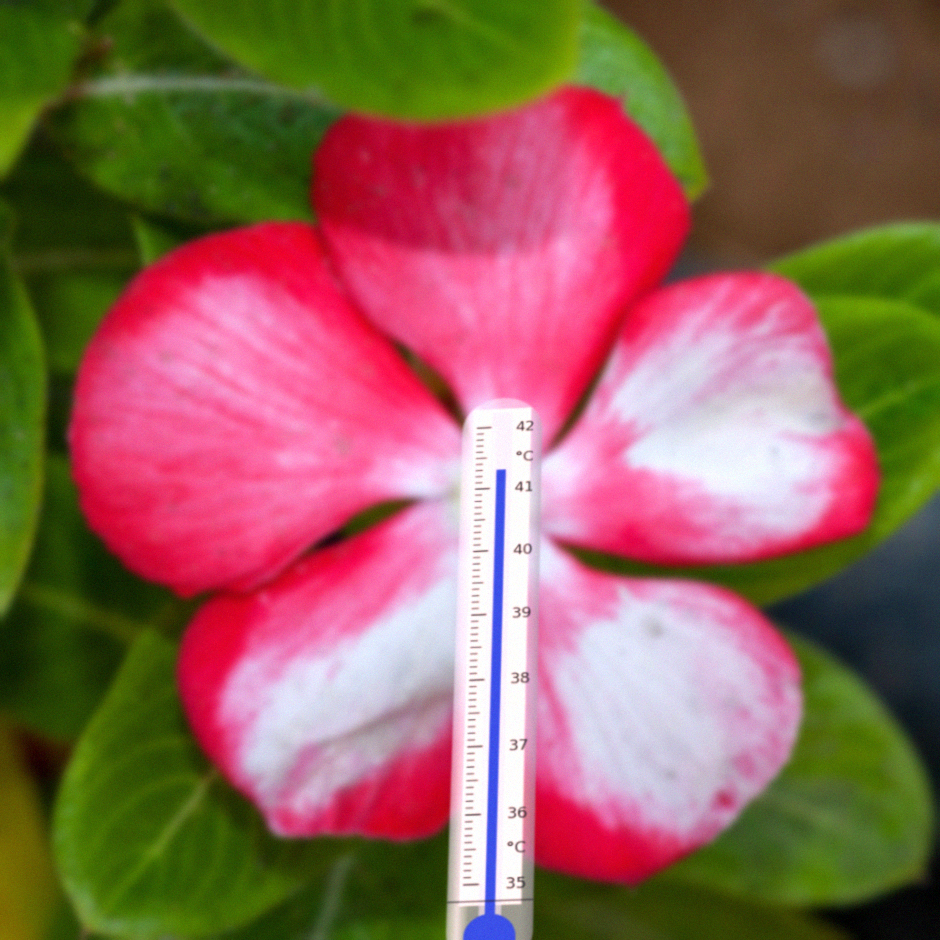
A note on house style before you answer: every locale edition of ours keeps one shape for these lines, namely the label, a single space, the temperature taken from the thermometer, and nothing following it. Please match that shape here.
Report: 41.3 °C
